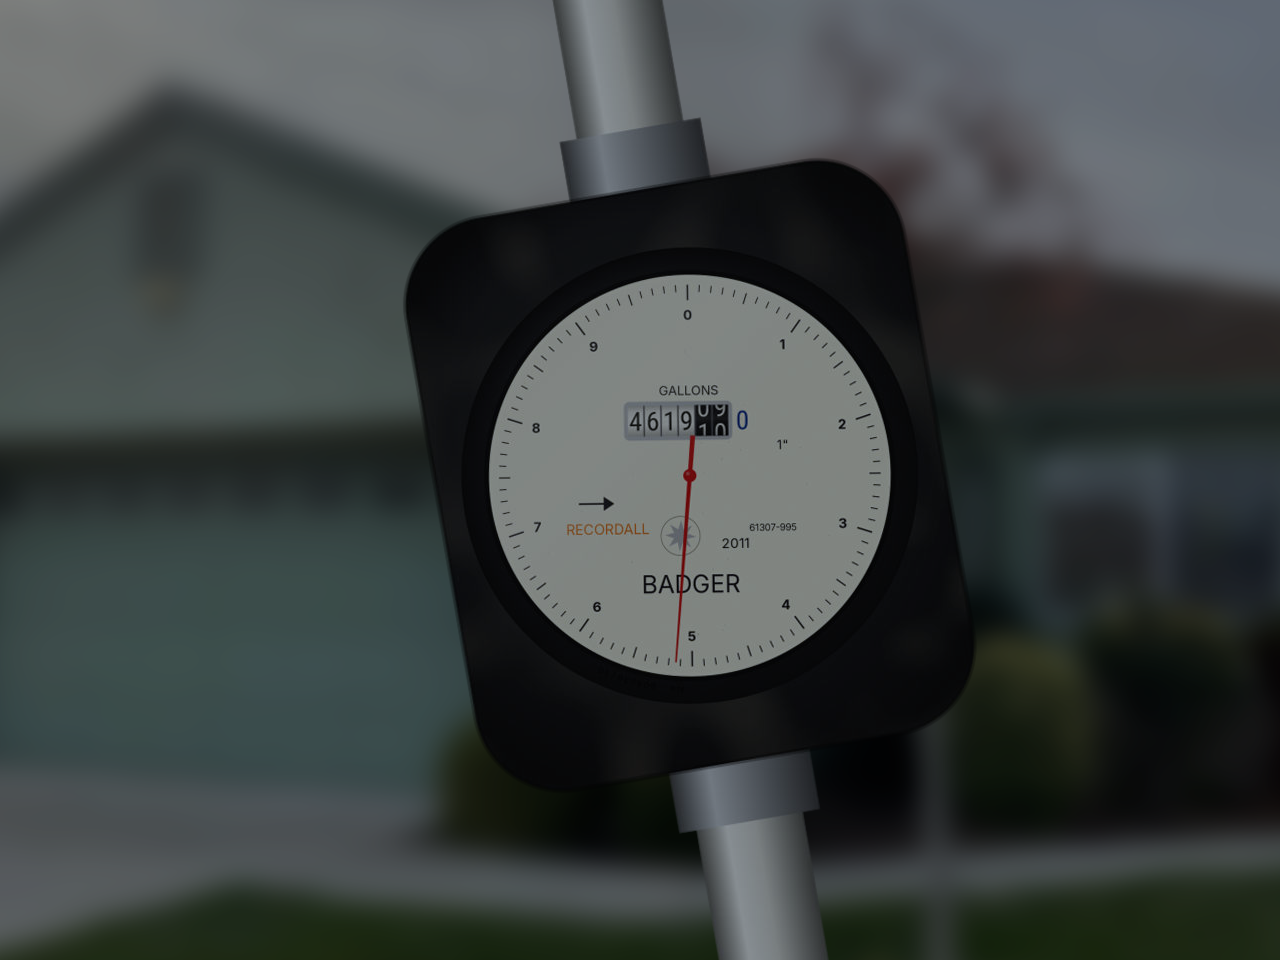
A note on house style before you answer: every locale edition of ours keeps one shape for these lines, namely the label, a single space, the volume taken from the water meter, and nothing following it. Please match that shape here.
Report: 4619095.1 gal
